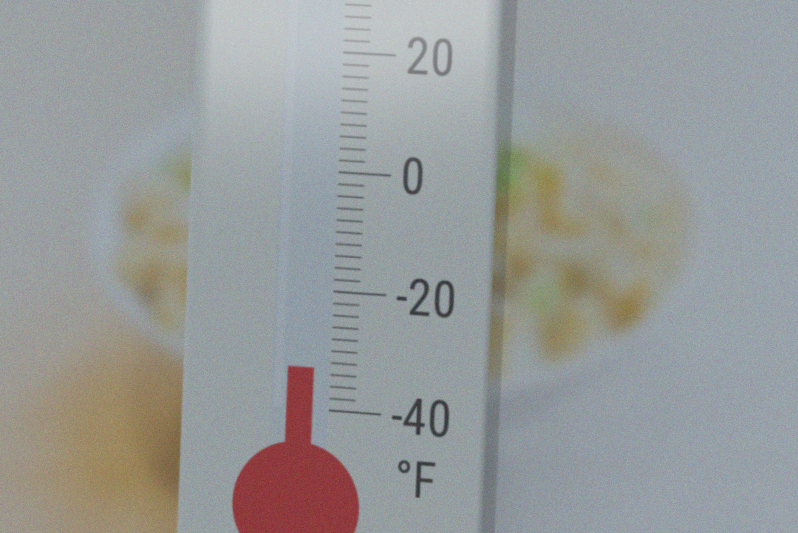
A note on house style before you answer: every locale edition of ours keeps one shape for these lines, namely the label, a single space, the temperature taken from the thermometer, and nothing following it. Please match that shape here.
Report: -33 °F
